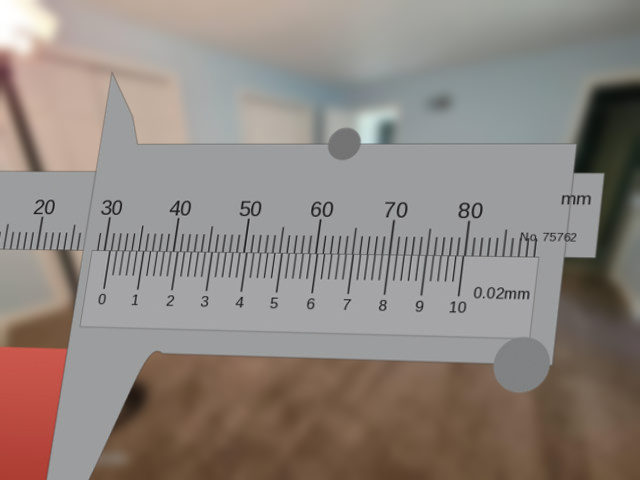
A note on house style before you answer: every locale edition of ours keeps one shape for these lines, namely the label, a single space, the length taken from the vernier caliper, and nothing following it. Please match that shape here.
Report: 30.8 mm
